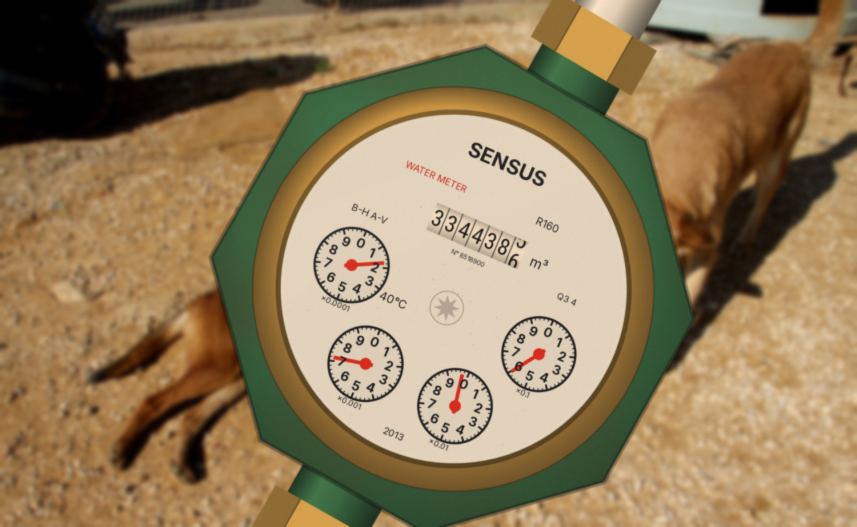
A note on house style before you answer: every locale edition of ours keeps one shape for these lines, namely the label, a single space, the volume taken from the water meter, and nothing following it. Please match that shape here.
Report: 3344385.5971 m³
